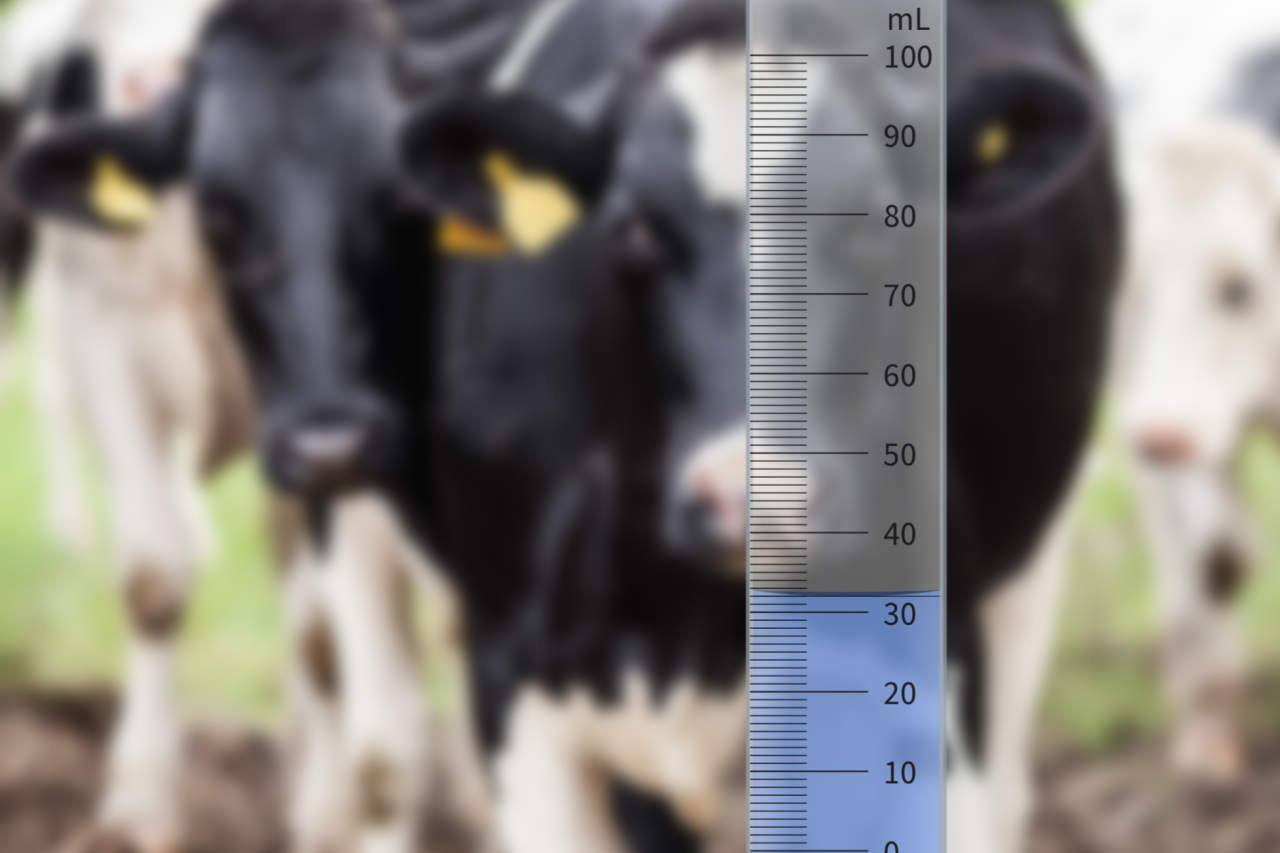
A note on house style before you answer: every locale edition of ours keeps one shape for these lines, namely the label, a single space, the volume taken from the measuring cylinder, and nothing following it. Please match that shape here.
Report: 32 mL
